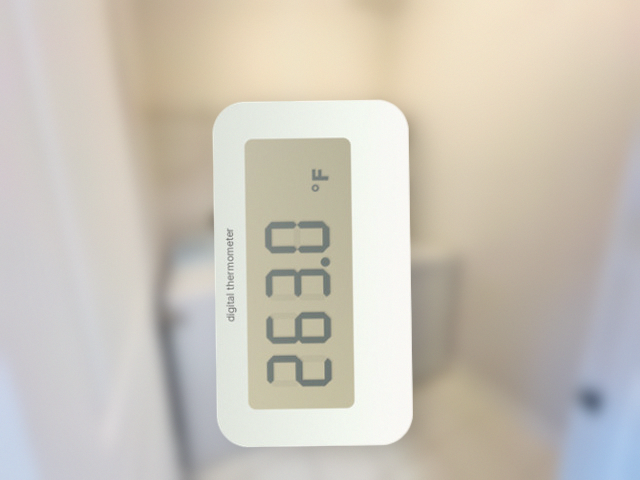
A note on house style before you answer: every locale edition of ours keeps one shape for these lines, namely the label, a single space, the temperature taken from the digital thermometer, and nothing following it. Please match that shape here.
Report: 263.0 °F
